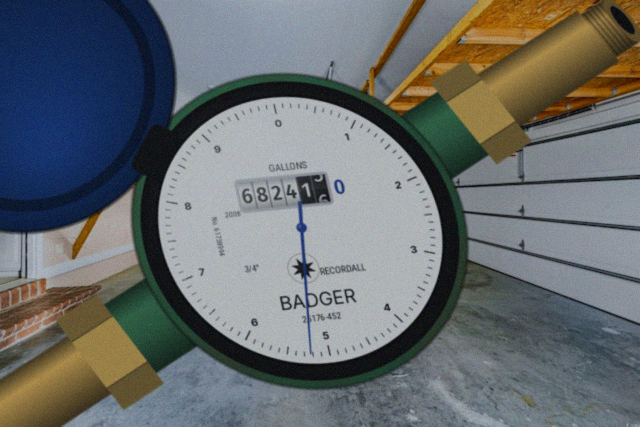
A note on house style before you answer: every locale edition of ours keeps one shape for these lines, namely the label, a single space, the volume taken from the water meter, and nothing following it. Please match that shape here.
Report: 6824155.2 gal
